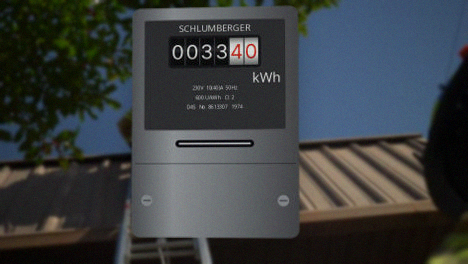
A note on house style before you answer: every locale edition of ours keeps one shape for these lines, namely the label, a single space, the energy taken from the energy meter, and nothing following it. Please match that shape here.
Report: 33.40 kWh
